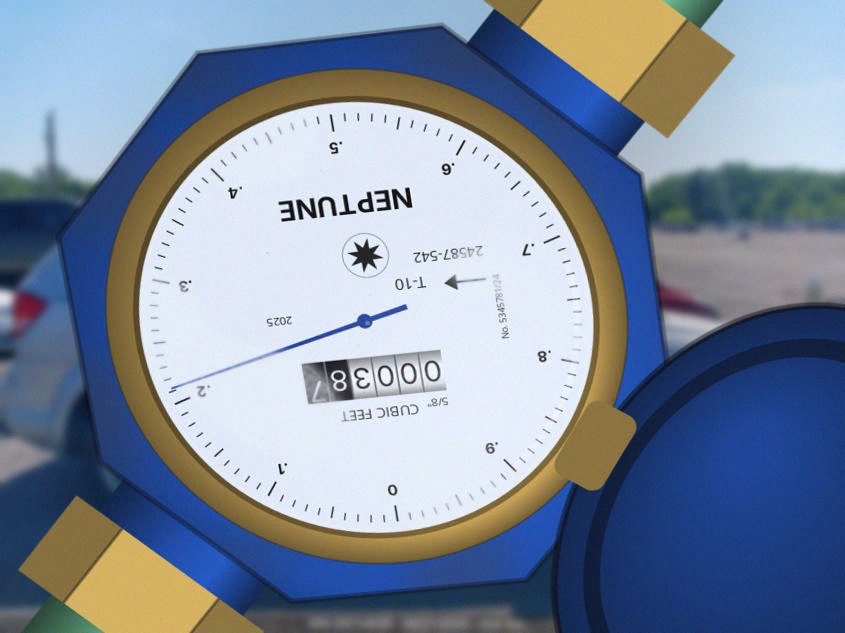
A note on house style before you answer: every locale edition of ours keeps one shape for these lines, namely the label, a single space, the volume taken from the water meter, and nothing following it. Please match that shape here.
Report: 387.21 ft³
